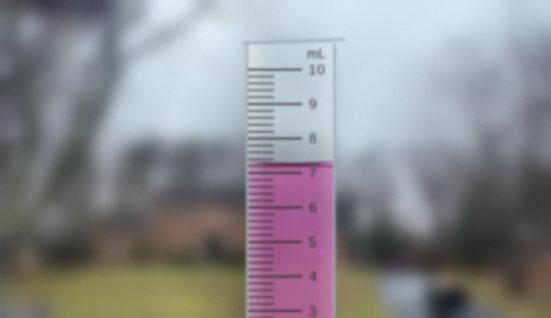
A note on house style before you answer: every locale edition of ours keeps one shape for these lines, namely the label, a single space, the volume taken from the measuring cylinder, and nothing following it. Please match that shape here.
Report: 7.2 mL
